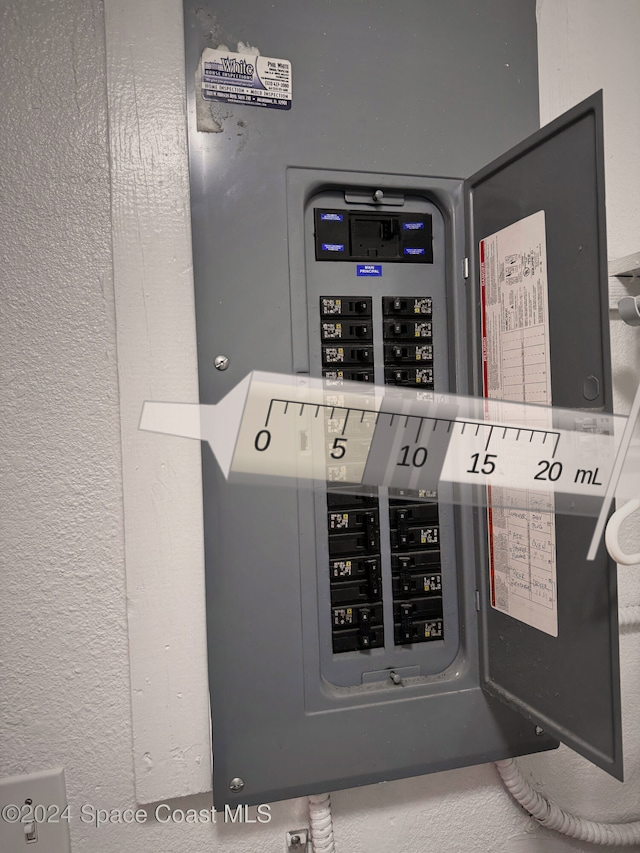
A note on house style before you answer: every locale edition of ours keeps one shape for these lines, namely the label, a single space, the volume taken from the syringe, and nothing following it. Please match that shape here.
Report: 7 mL
